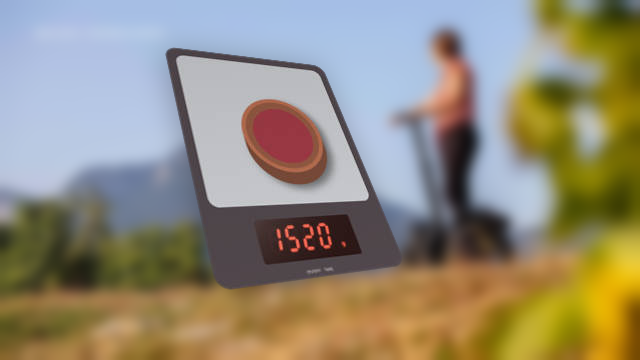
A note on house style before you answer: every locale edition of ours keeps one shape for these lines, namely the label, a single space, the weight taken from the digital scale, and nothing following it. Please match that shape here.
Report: 1520 g
